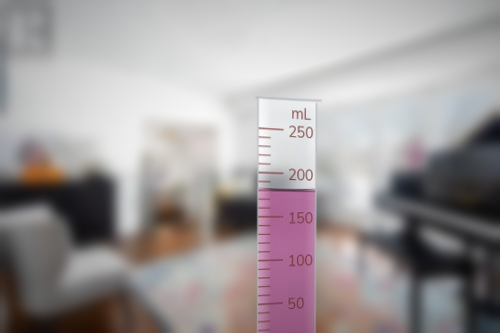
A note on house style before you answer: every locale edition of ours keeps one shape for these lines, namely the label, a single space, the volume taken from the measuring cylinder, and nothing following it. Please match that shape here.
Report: 180 mL
